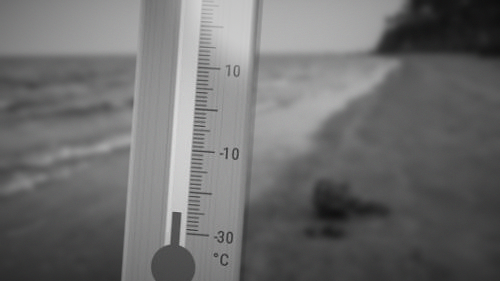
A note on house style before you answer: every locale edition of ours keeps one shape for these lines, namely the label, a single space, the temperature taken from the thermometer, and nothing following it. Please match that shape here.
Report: -25 °C
